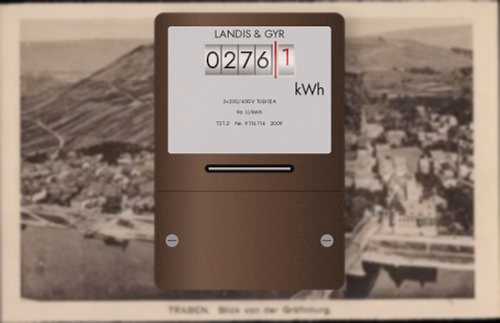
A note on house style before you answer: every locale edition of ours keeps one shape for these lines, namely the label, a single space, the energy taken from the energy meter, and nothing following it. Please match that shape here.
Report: 276.1 kWh
